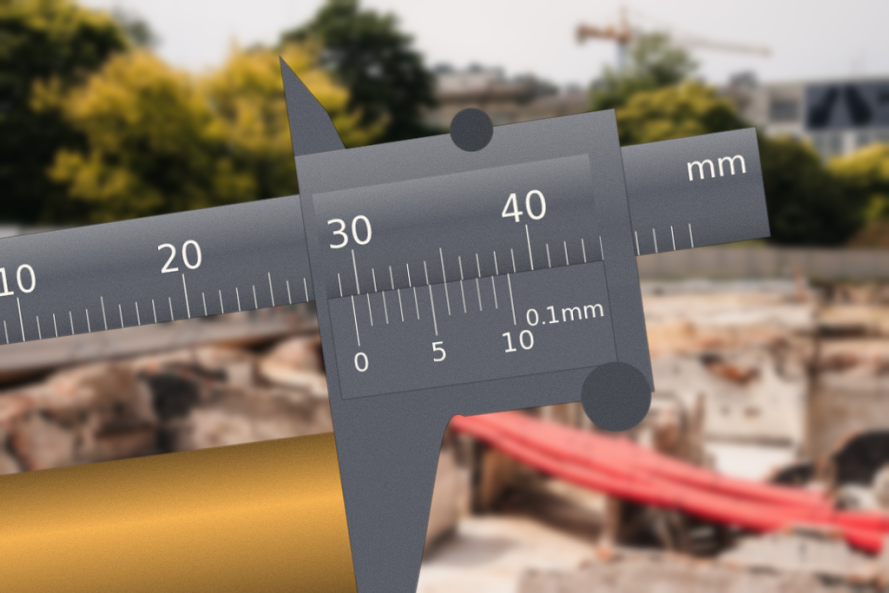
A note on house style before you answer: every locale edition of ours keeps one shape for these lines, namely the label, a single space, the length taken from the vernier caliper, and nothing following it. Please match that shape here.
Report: 29.6 mm
